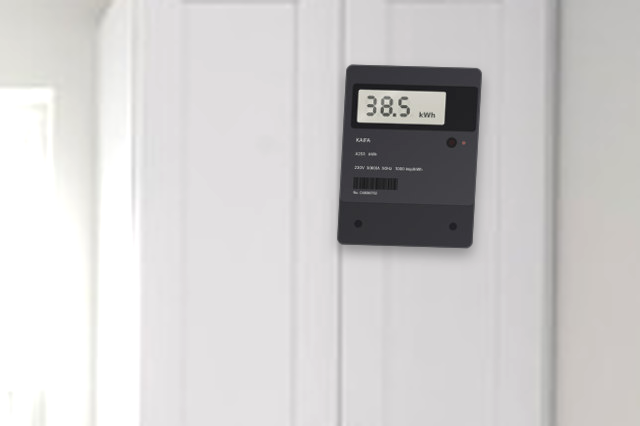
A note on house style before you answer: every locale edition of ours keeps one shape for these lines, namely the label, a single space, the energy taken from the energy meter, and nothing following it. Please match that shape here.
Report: 38.5 kWh
